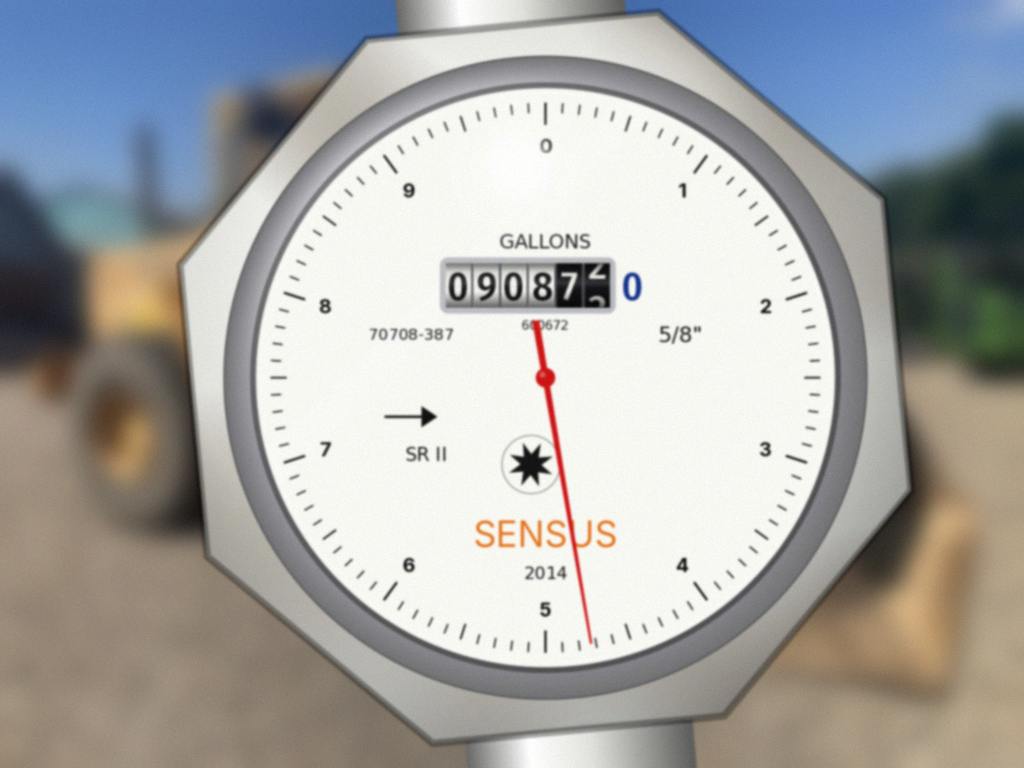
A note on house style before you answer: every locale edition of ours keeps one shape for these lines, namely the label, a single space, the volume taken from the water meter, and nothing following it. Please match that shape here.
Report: 908724.7 gal
